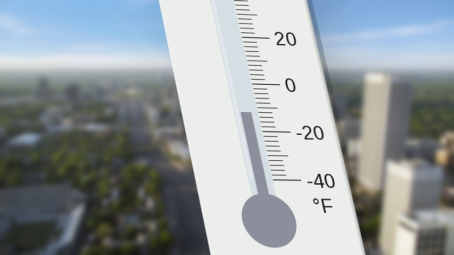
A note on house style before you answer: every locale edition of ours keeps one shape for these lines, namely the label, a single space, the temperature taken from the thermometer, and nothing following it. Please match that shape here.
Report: -12 °F
